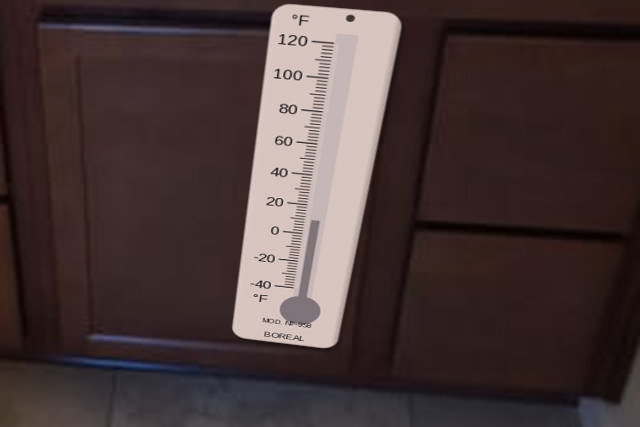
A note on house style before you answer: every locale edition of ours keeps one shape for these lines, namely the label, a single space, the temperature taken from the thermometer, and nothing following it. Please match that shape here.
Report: 10 °F
